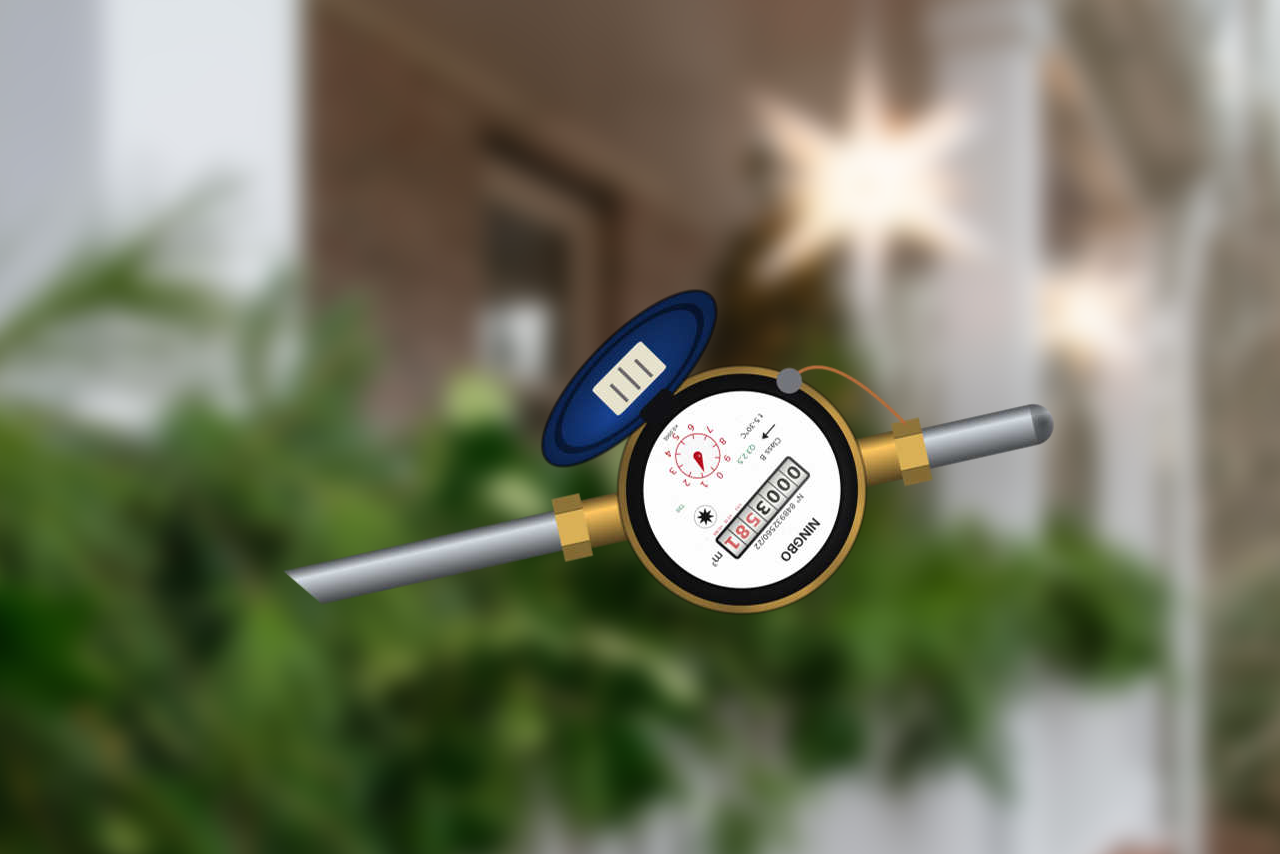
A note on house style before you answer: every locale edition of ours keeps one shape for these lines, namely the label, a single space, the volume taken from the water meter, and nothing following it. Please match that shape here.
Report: 3.5810 m³
